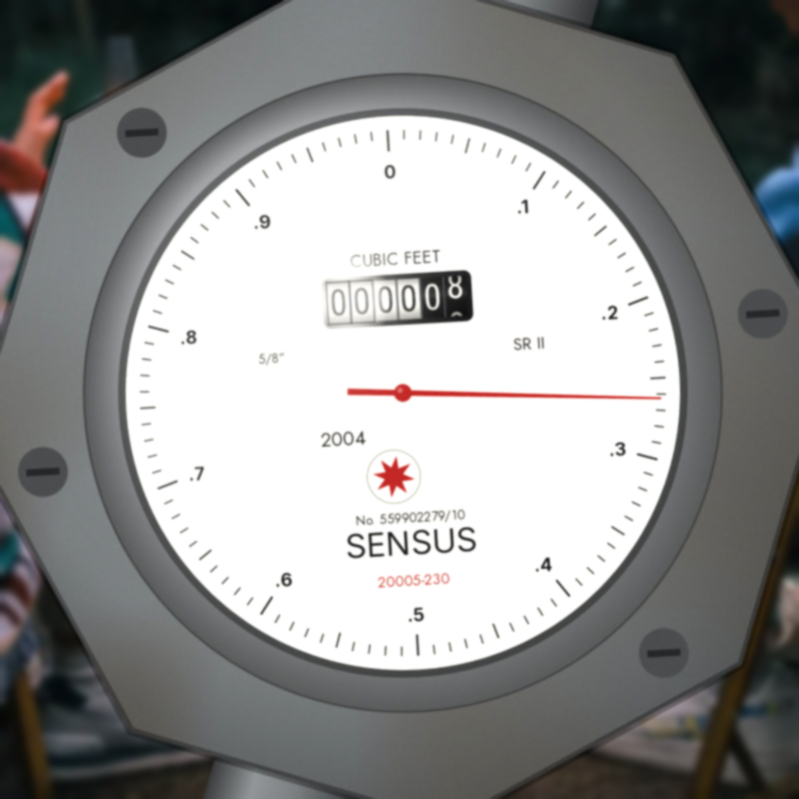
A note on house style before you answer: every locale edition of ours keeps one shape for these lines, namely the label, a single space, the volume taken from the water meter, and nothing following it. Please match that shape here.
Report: 8.26 ft³
